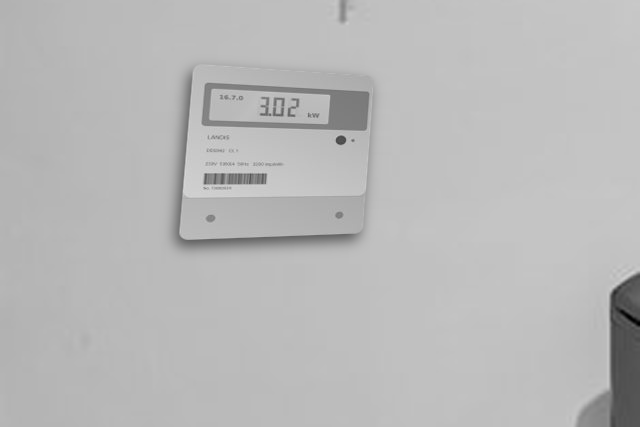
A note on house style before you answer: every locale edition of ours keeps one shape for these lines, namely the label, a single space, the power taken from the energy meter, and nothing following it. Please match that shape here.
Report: 3.02 kW
